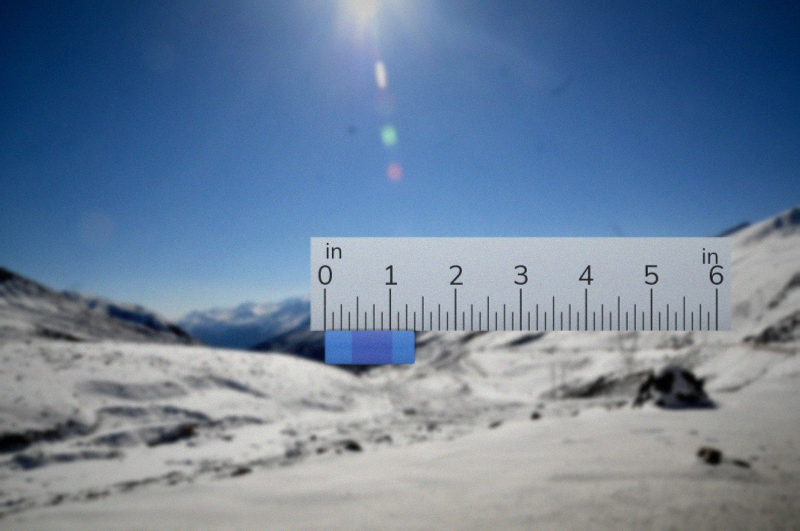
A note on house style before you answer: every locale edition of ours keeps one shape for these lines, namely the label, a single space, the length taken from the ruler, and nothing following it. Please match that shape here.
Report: 1.375 in
